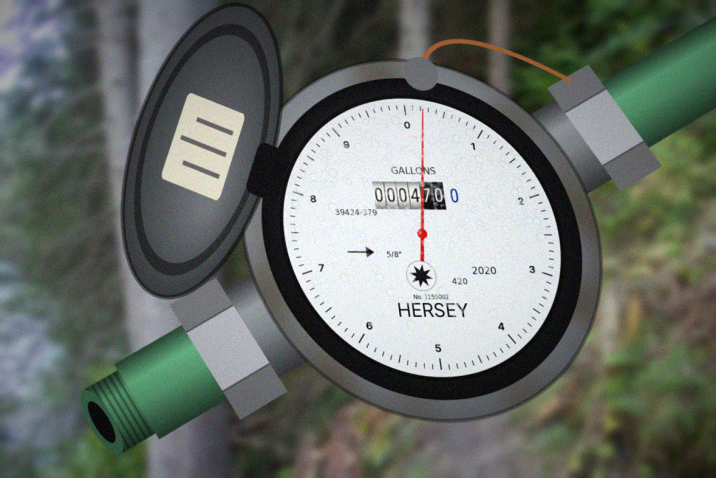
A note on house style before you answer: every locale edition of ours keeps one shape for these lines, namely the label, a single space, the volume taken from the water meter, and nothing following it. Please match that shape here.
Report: 4700.2 gal
